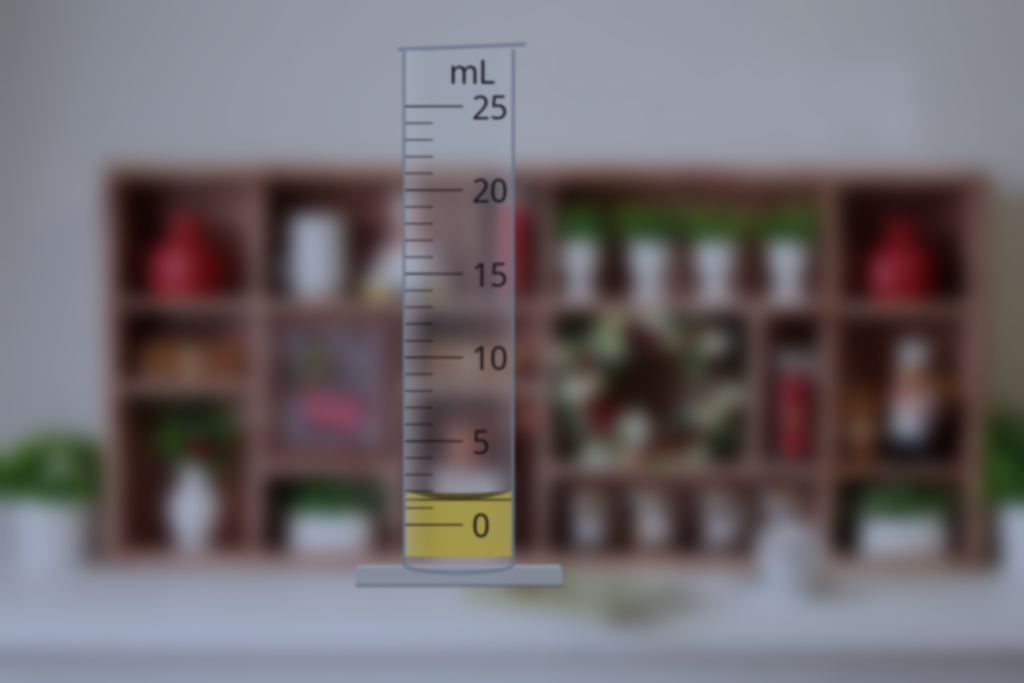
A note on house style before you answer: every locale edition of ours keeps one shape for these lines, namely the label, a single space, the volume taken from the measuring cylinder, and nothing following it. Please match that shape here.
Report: 1.5 mL
